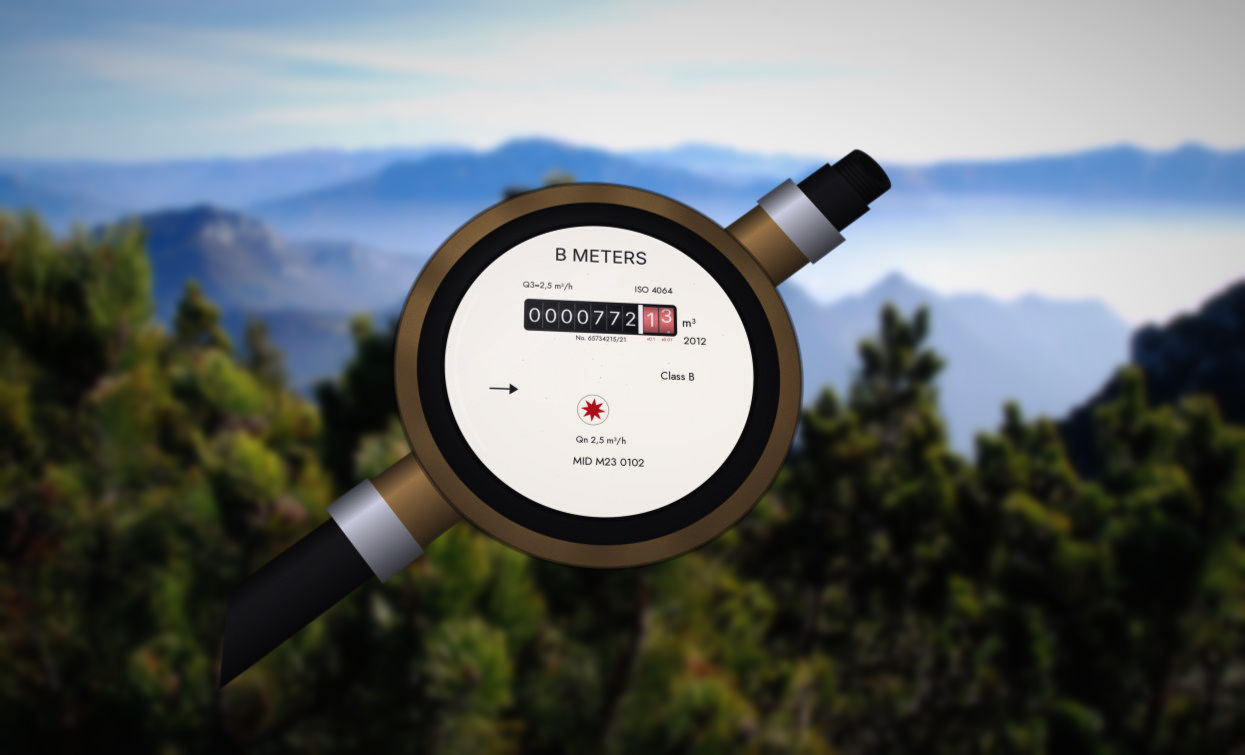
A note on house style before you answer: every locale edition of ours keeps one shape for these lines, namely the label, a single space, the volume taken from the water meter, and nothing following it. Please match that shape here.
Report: 772.13 m³
